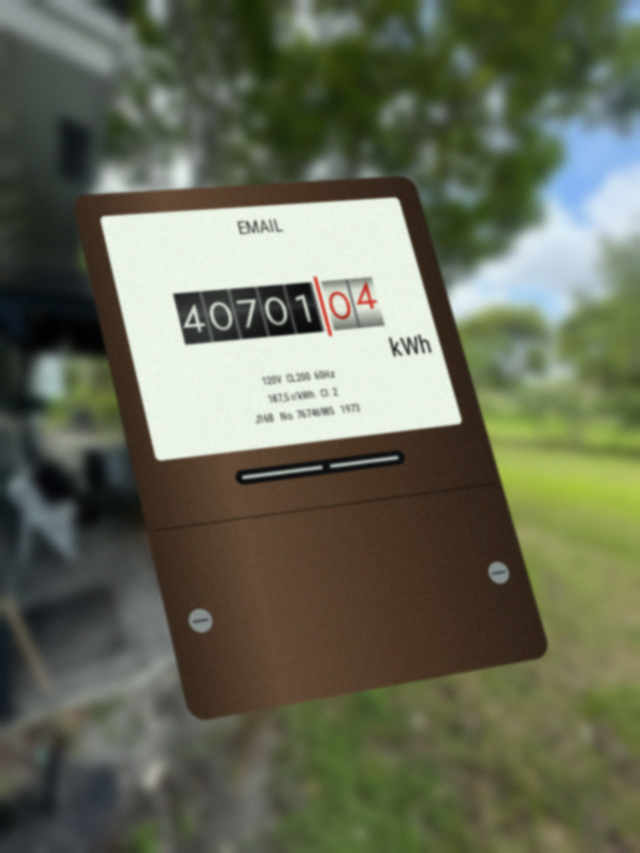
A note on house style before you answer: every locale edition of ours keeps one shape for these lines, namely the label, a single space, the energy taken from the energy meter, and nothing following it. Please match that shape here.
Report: 40701.04 kWh
